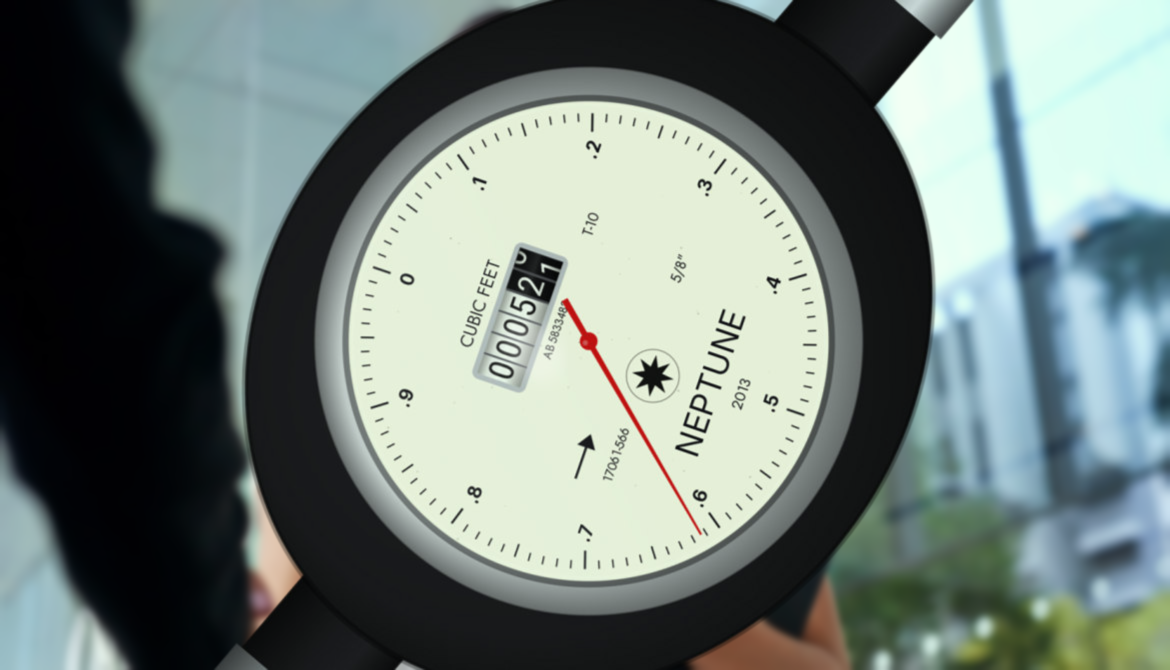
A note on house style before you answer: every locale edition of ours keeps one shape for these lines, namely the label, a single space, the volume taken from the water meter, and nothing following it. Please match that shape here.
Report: 520.61 ft³
